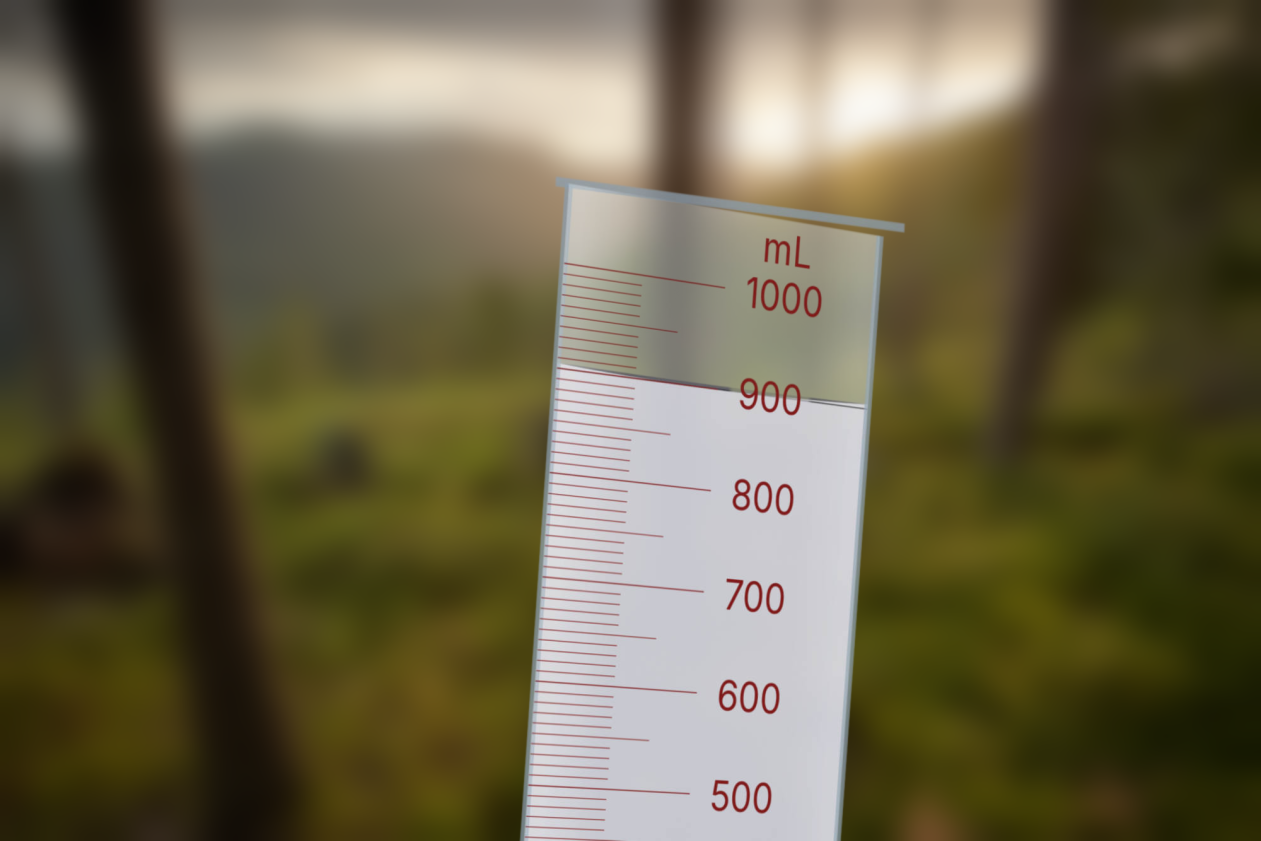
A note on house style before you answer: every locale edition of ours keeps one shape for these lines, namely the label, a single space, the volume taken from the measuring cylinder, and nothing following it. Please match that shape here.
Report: 900 mL
